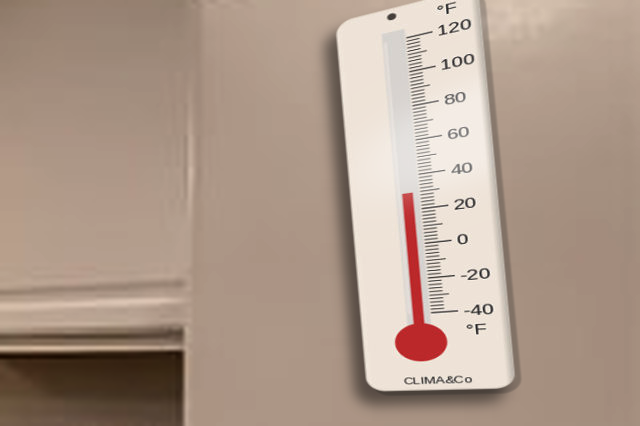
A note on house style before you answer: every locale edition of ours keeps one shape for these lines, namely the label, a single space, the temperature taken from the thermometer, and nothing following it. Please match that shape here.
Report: 30 °F
